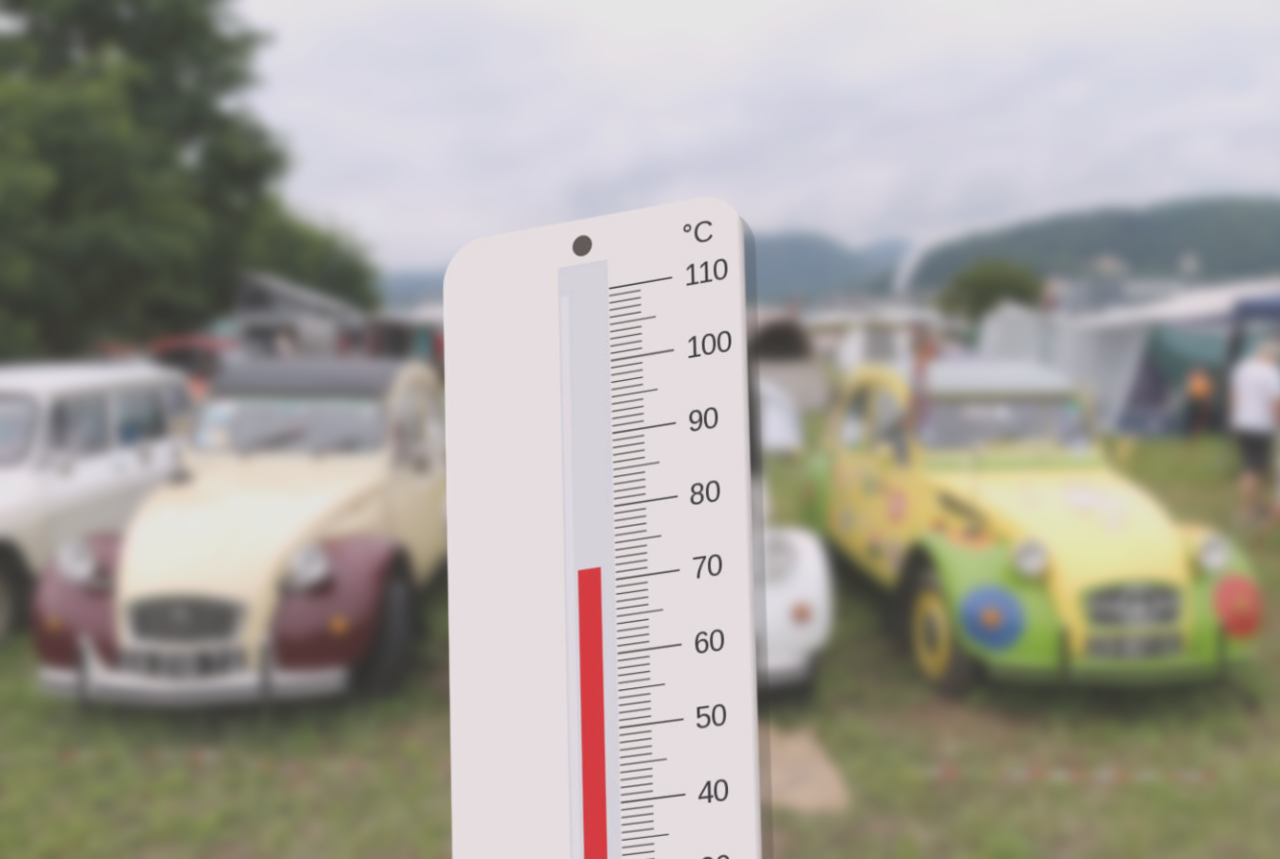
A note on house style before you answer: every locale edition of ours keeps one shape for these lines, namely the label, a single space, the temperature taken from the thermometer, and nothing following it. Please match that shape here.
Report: 72 °C
